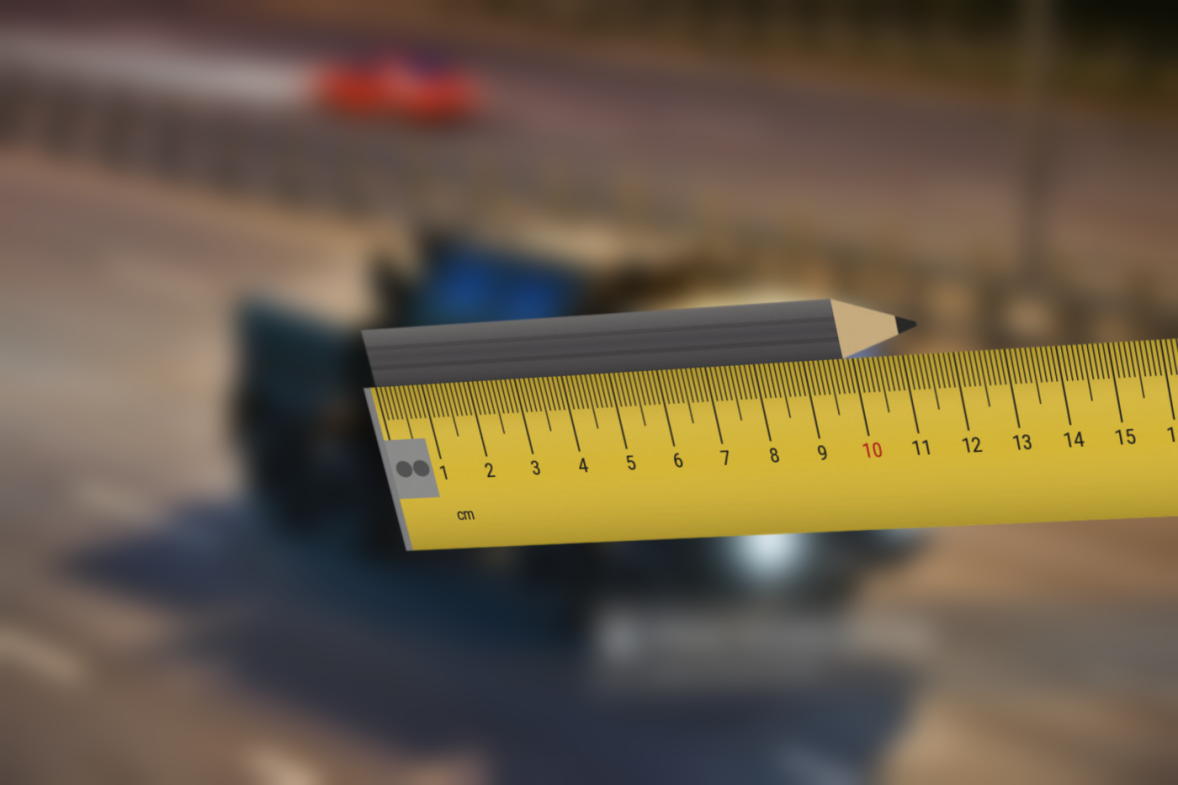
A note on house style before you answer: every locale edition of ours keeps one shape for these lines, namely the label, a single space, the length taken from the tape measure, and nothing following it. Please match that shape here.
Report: 11.4 cm
